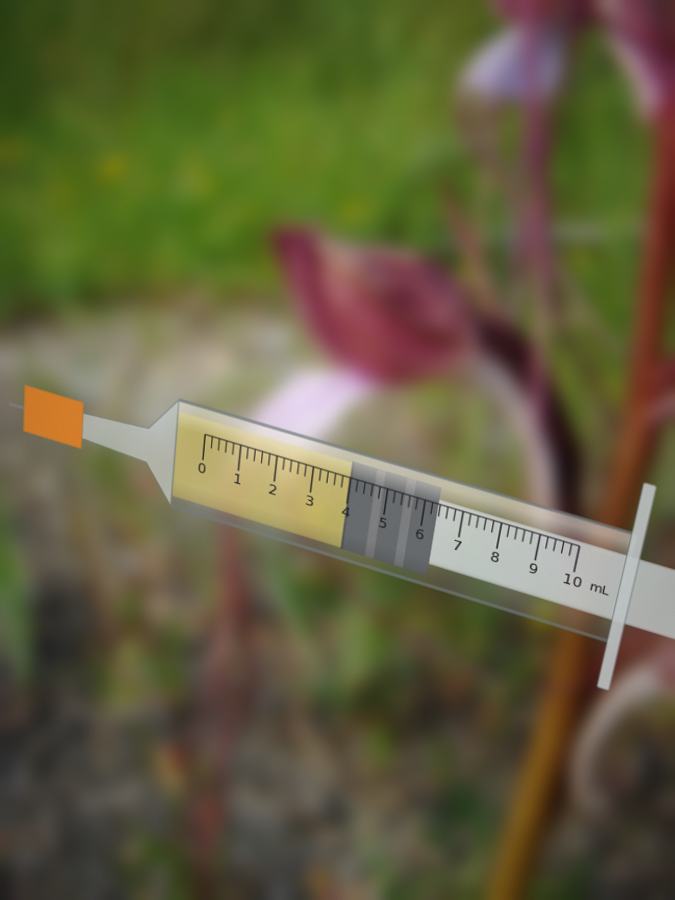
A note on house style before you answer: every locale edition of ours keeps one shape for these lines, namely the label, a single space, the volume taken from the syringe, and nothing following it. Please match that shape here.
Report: 4 mL
